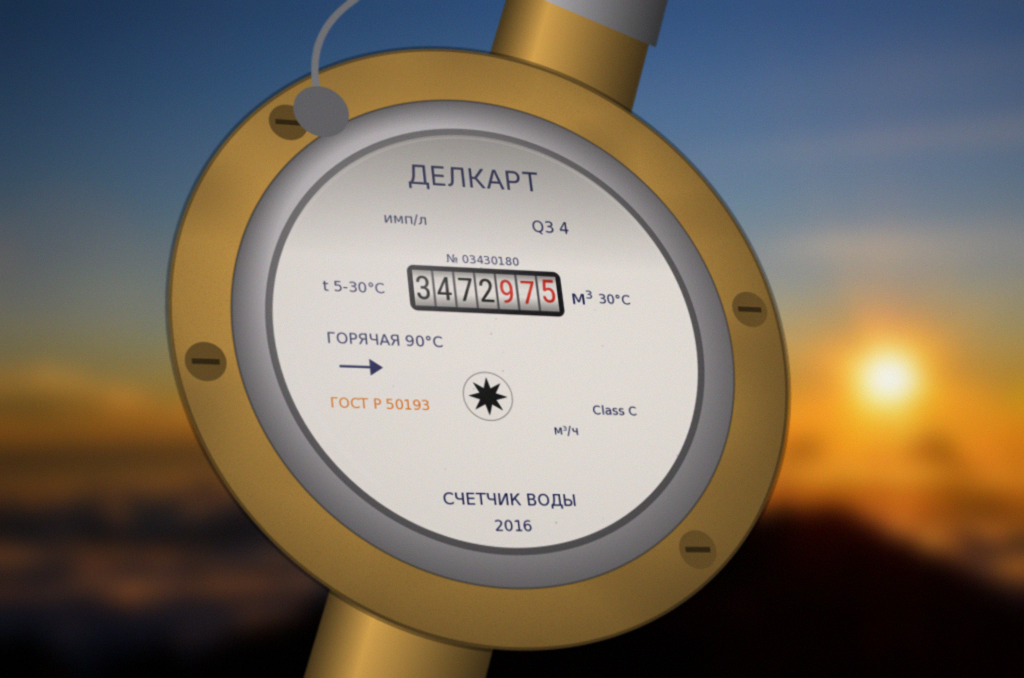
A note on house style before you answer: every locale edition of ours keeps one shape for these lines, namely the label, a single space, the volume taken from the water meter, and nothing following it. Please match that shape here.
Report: 3472.975 m³
